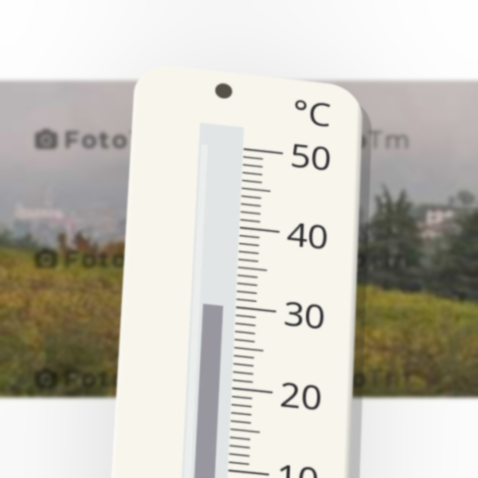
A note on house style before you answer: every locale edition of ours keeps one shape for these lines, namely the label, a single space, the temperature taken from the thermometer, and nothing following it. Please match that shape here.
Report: 30 °C
